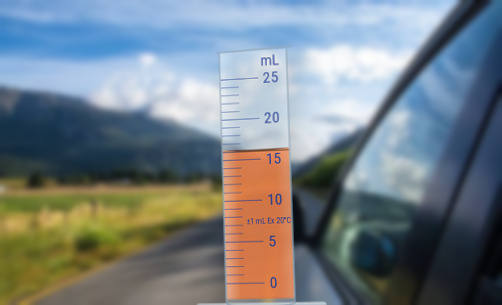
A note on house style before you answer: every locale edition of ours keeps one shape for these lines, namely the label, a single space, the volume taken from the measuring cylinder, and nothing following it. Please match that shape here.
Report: 16 mL
